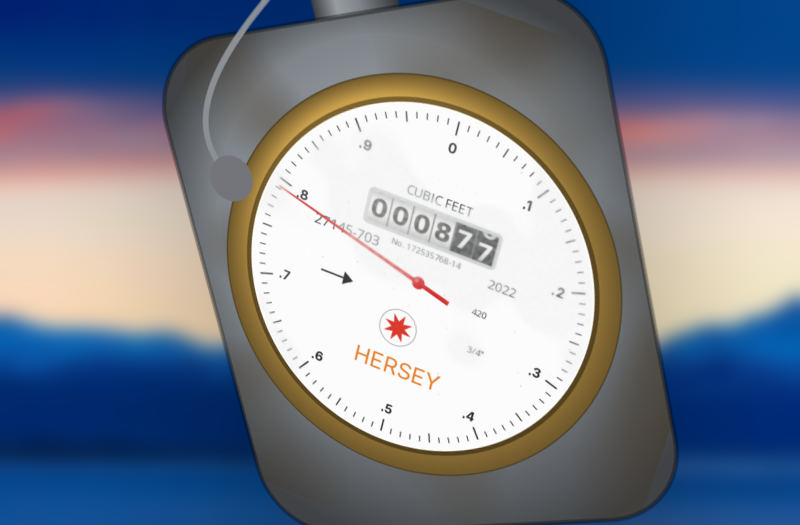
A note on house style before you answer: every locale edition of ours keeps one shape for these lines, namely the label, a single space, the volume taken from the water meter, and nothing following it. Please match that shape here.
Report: 876.79 ft³
